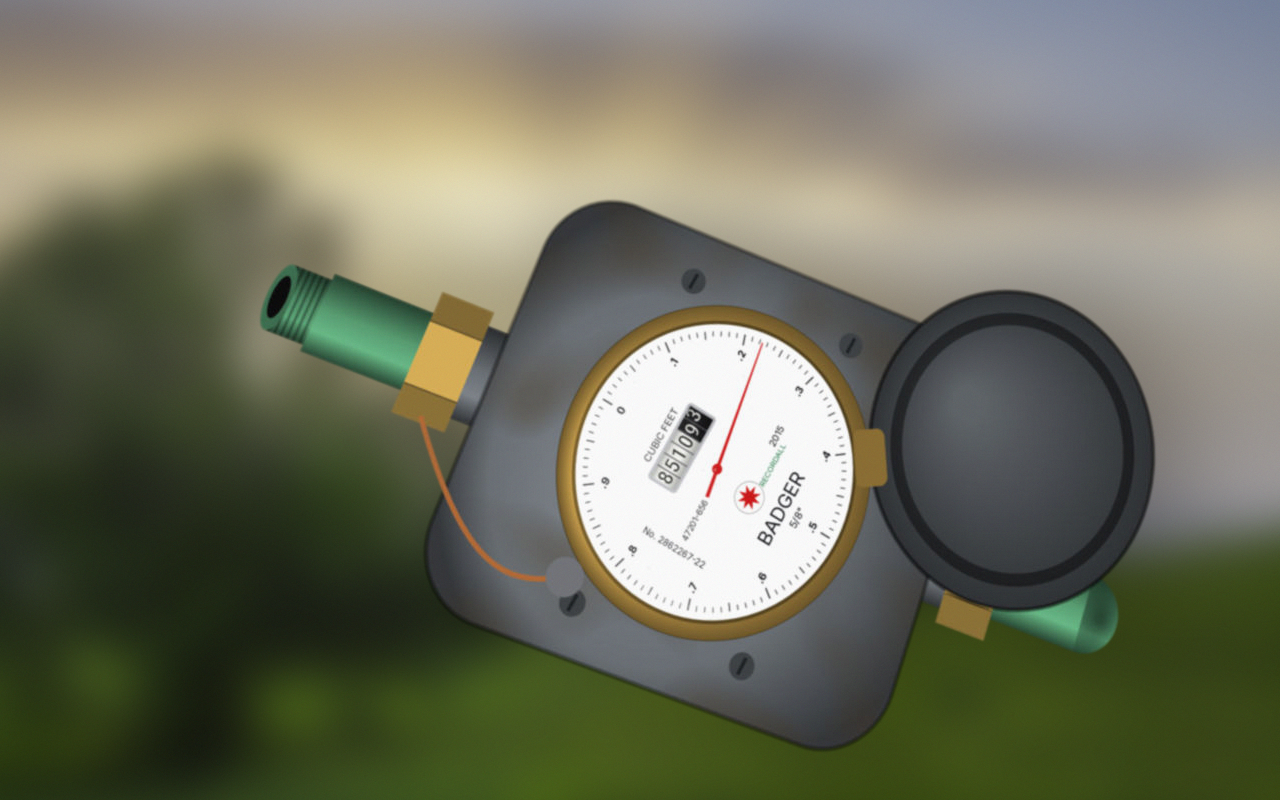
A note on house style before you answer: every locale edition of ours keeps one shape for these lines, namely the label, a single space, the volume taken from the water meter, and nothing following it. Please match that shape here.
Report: 851093.22 ft³
